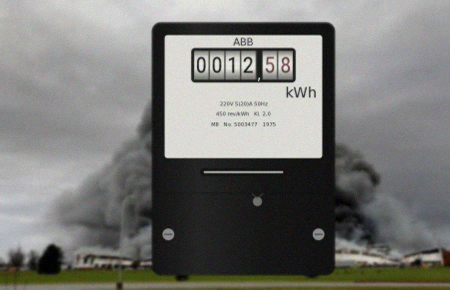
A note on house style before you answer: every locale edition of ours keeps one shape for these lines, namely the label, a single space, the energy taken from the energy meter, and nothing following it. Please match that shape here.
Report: 12.58 kWh
